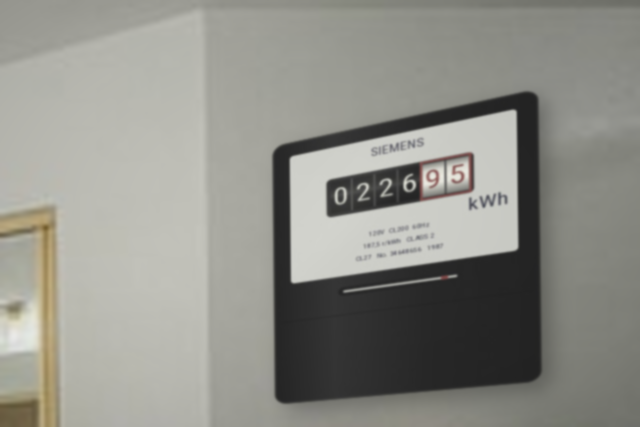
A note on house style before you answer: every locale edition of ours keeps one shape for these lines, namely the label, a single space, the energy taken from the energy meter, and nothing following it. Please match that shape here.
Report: 226.95 kWh
